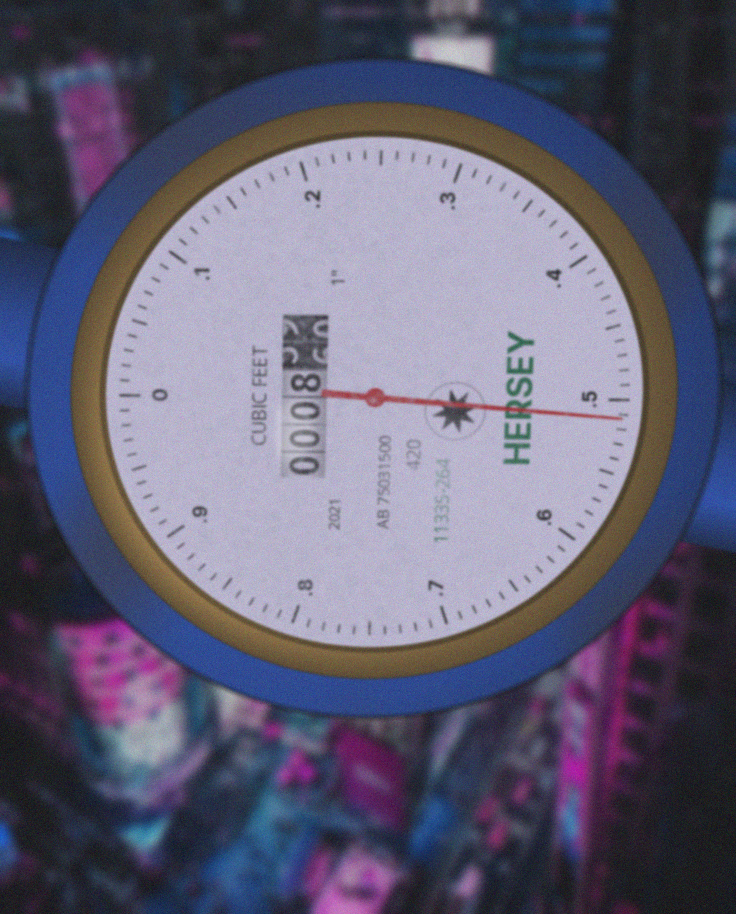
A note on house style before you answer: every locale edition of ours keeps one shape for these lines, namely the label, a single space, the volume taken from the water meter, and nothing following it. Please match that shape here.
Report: 859.51 ft³
